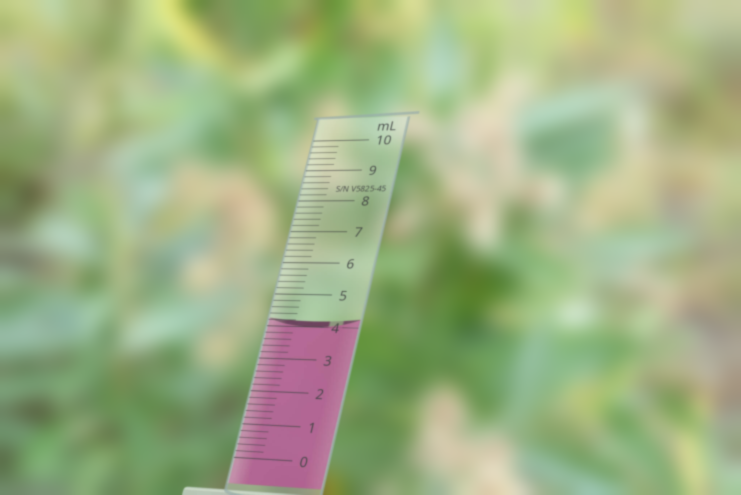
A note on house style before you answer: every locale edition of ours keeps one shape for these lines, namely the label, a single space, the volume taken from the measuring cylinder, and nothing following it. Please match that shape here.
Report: 4 mL
